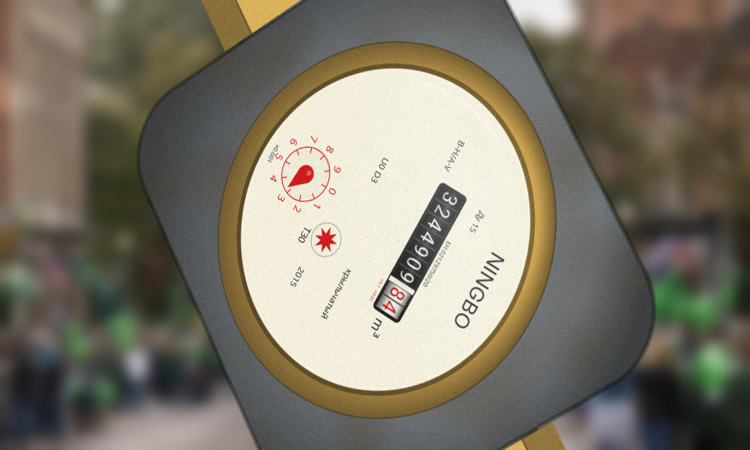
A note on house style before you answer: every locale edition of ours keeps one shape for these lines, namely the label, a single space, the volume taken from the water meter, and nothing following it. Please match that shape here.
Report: 3244909.843 m³
